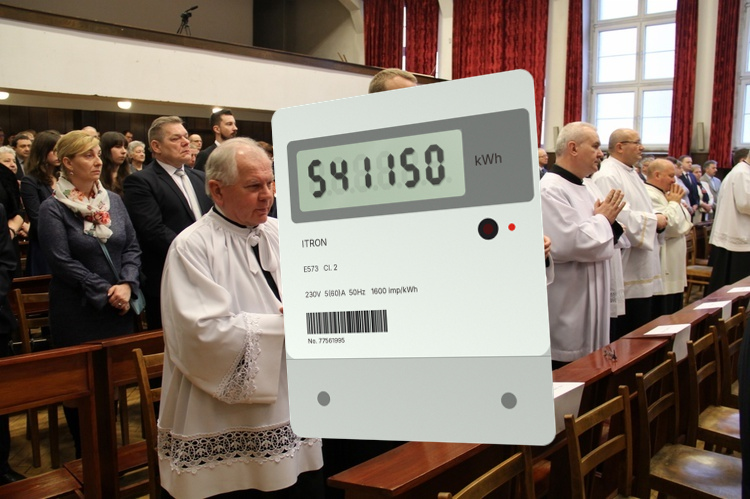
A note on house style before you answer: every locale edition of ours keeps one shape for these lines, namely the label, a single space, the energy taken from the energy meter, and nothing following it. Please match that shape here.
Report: 541150 kWh
